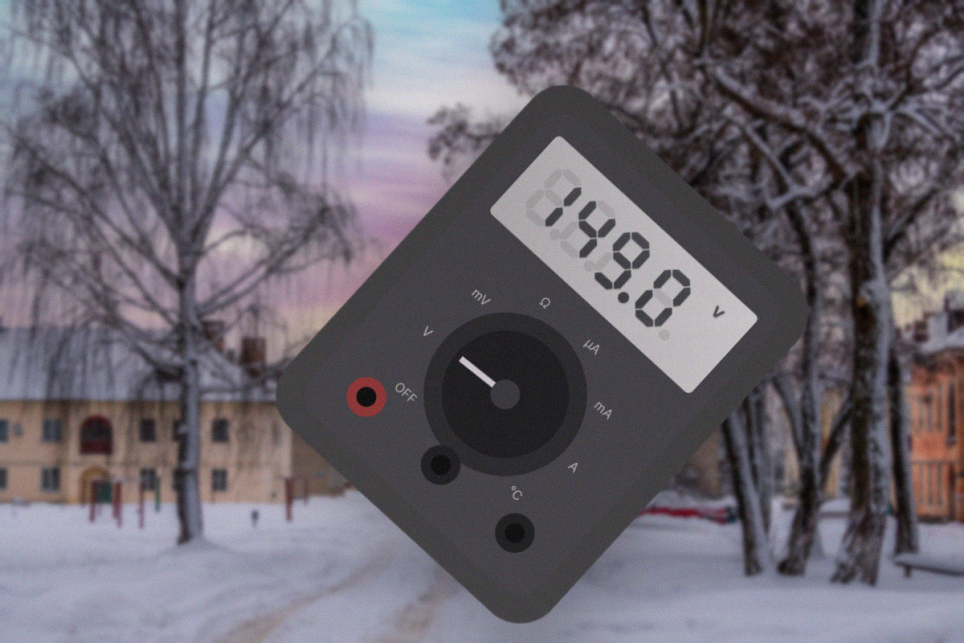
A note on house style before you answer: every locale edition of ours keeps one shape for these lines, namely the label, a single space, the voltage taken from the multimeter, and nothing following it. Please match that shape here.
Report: 149.0 V
